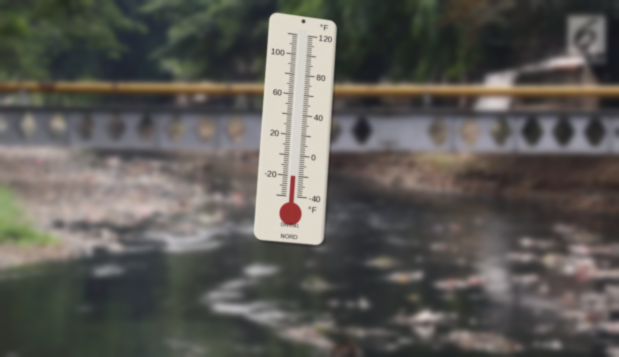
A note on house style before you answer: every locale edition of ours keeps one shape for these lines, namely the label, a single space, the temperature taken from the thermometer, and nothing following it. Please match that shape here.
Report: -20 °F
